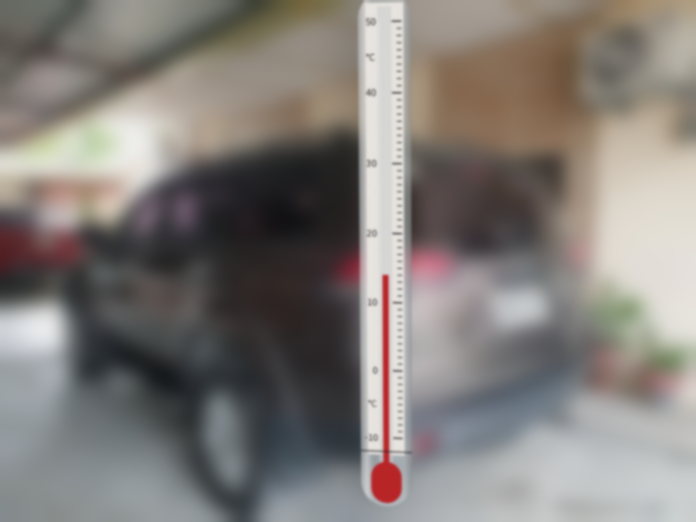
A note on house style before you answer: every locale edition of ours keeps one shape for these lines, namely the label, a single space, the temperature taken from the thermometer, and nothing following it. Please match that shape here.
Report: 14 °C
